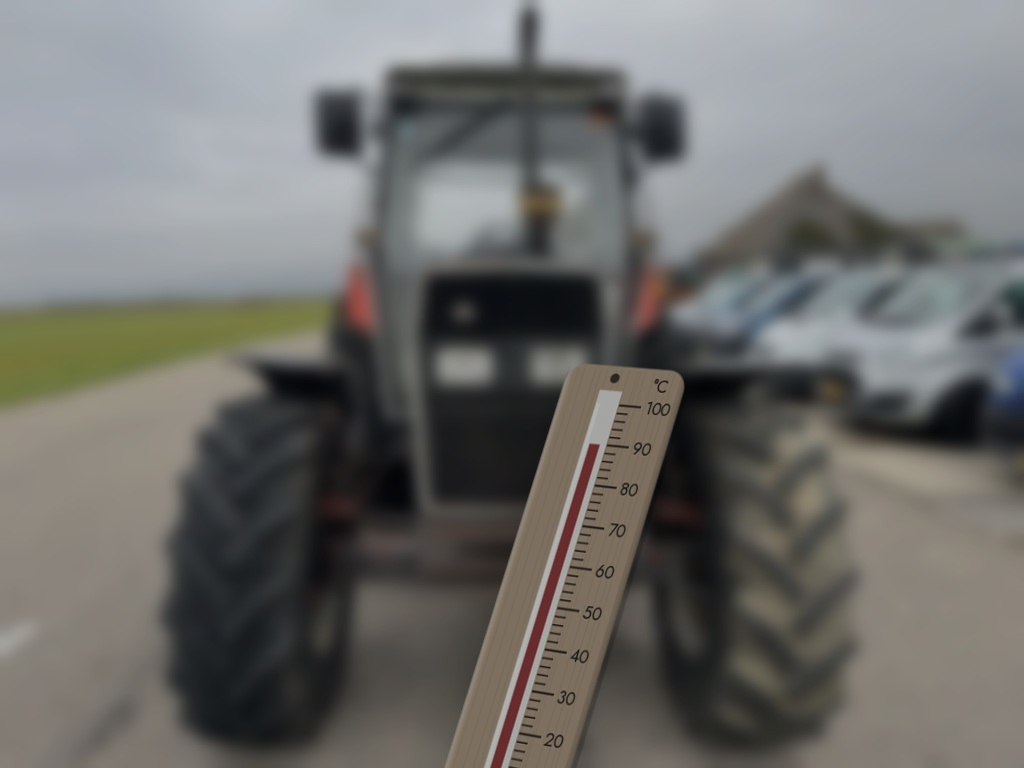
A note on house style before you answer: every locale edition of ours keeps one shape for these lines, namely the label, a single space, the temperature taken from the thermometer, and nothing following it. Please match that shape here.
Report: 90 °C
